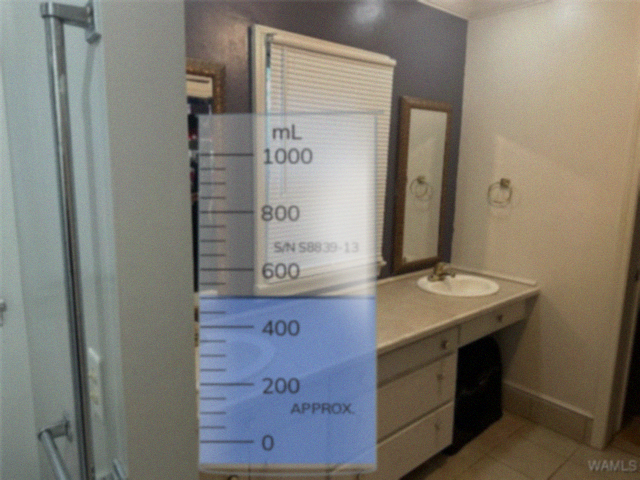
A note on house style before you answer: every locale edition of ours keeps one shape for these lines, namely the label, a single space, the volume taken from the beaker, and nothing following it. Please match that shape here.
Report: 500 mL
